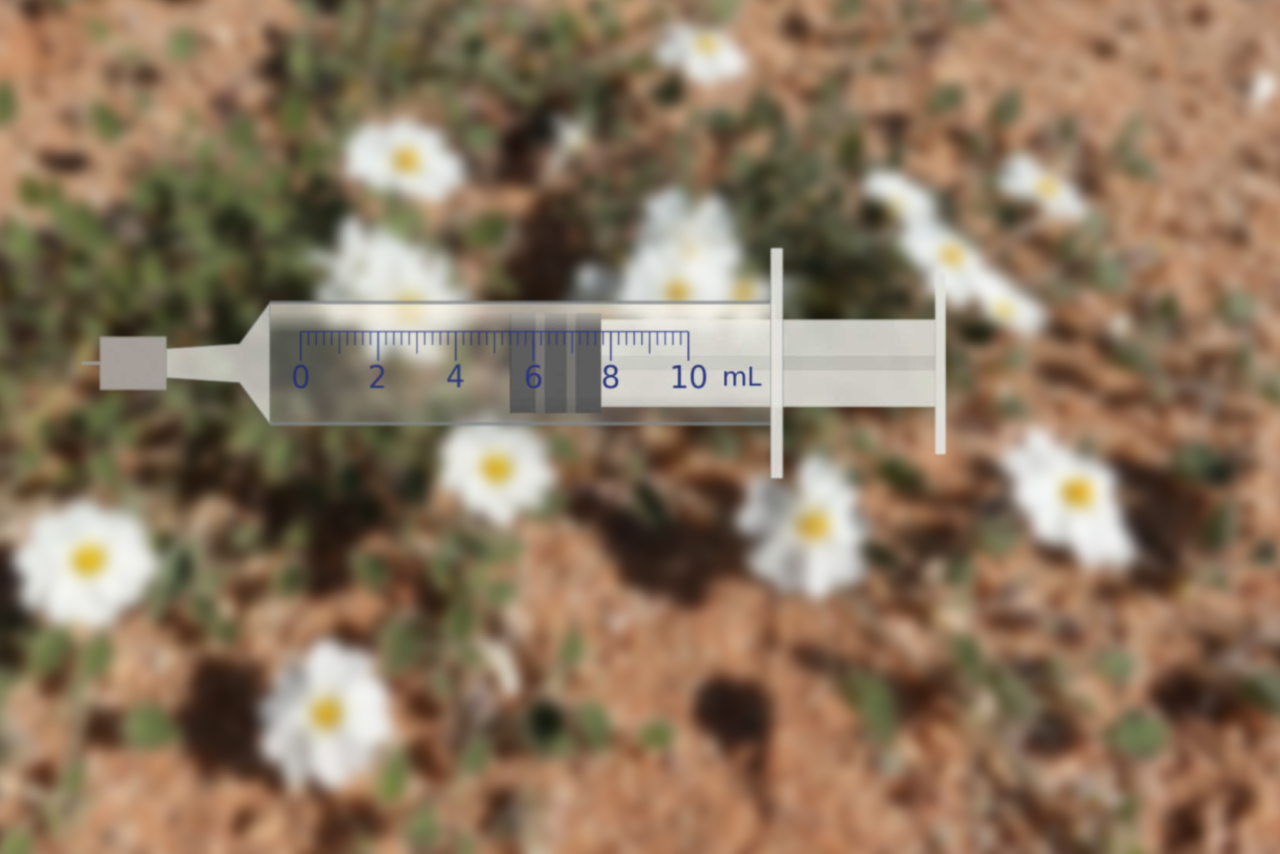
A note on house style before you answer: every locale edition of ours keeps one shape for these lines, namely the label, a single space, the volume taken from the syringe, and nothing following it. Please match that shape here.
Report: 5.4 mL
